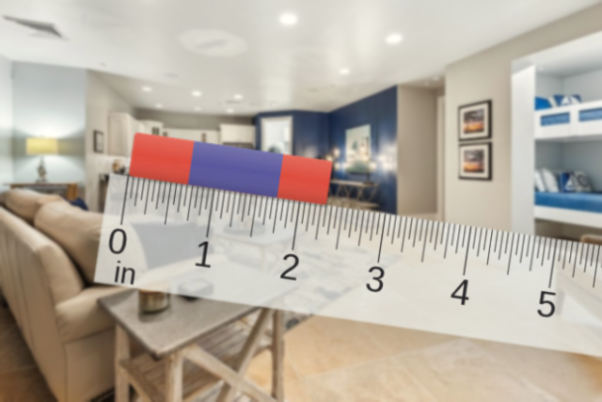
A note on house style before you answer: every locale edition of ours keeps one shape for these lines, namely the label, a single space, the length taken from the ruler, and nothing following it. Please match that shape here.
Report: 2.3125 in
